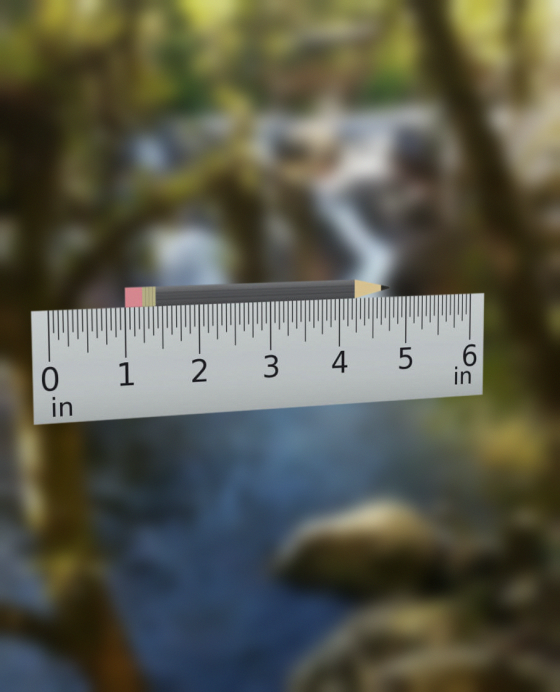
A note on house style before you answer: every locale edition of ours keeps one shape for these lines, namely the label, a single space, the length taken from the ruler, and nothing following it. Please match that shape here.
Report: 3.75 in
